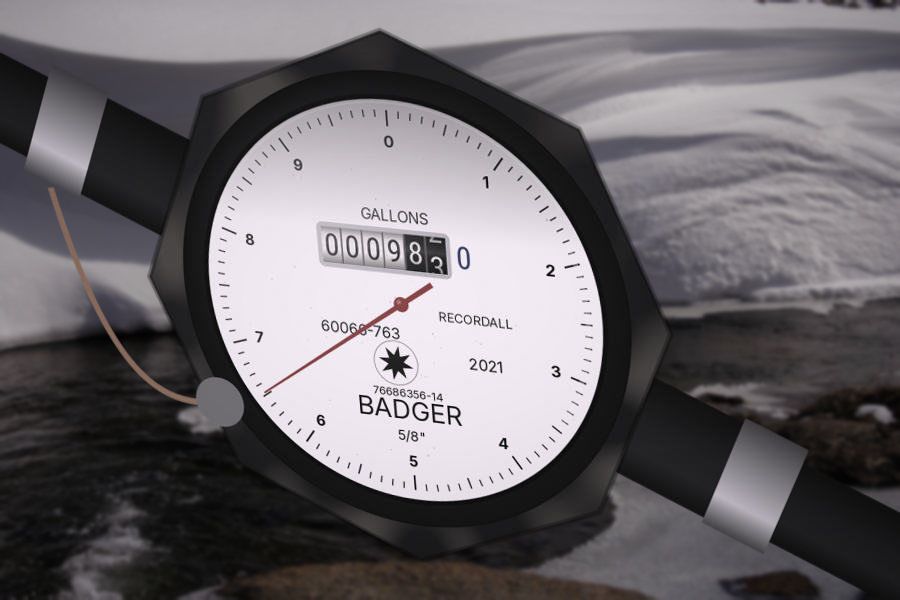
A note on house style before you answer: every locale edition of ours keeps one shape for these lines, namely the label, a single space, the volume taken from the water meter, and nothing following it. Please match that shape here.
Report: 9826.5 gal
